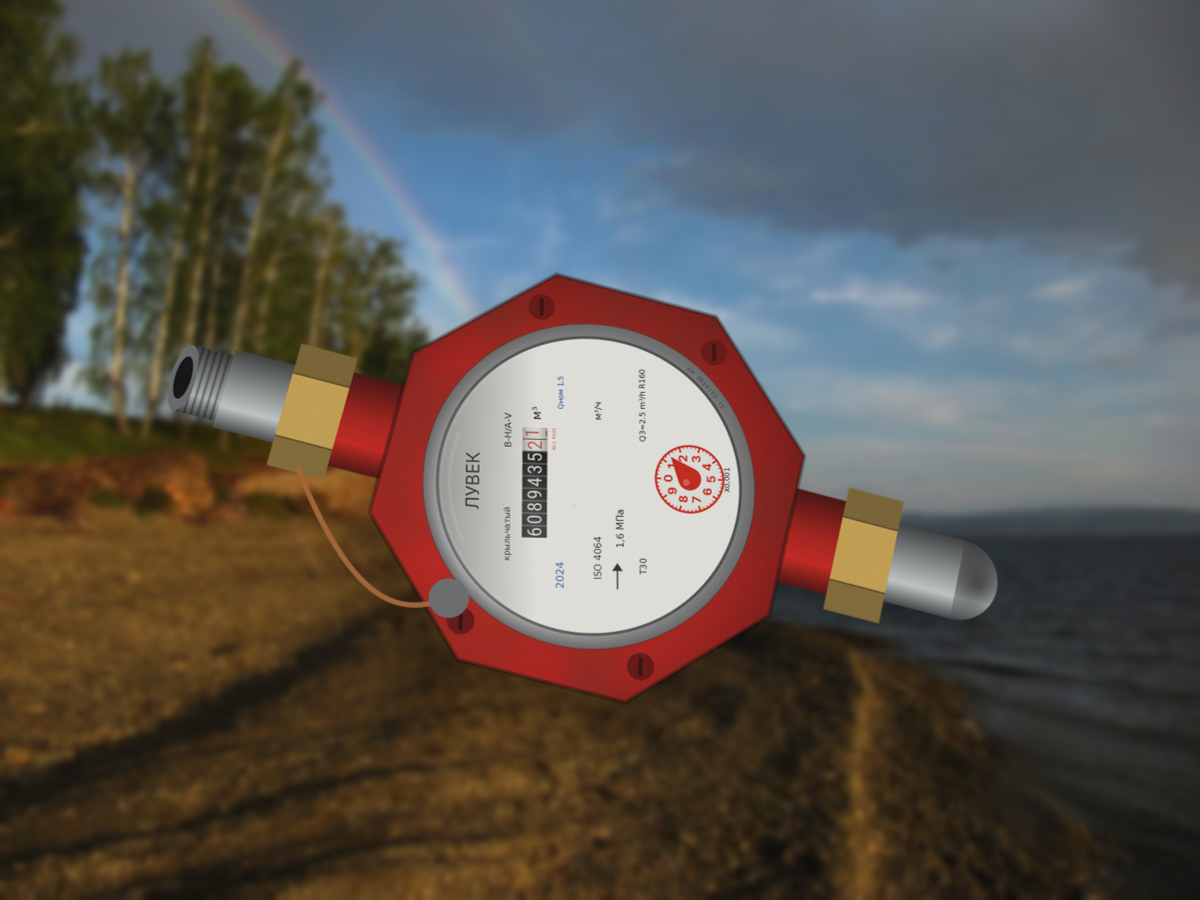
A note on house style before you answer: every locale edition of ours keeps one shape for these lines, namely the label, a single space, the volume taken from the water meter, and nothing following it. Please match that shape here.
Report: 6089435.211 m³
